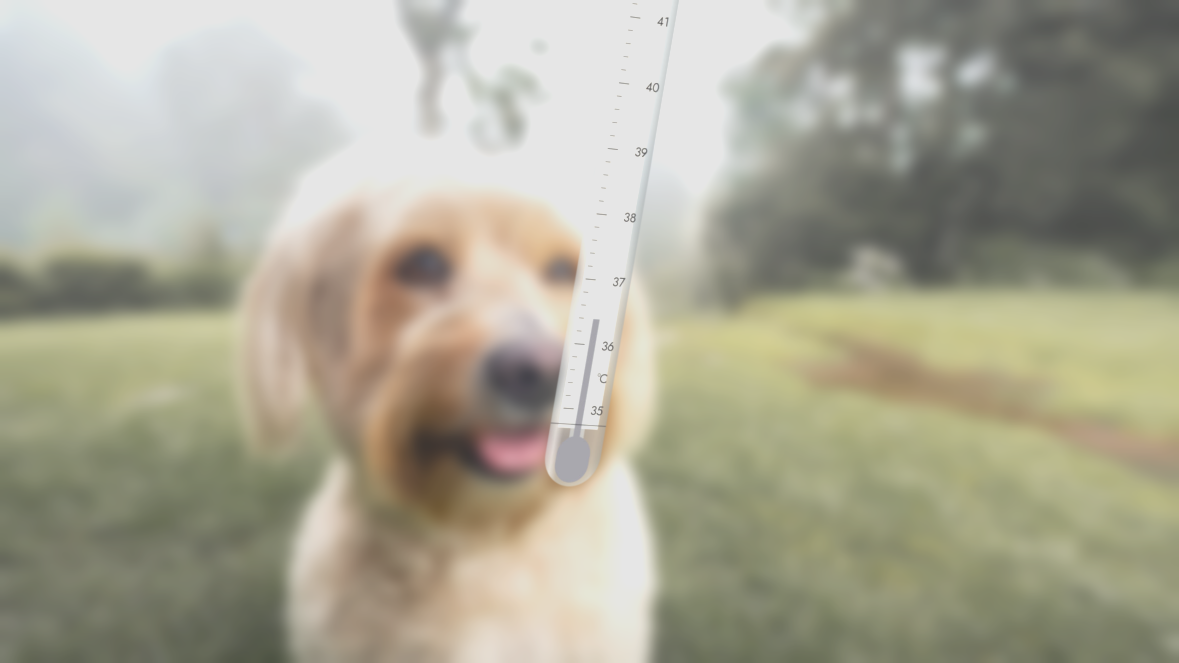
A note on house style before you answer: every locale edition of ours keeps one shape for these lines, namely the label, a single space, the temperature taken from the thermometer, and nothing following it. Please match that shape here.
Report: 36.4 °C
